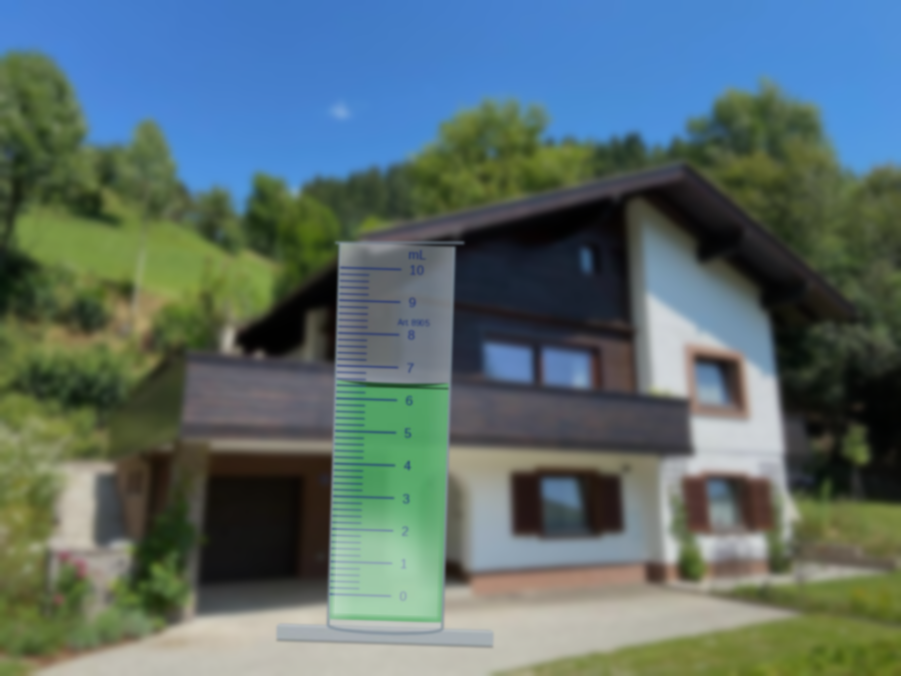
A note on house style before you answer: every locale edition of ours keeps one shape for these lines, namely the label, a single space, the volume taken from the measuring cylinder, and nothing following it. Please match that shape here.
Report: 6.4 mL
